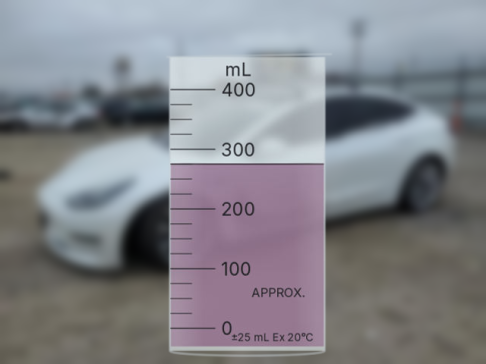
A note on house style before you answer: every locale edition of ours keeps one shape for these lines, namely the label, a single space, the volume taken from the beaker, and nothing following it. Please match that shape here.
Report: 275 mL
